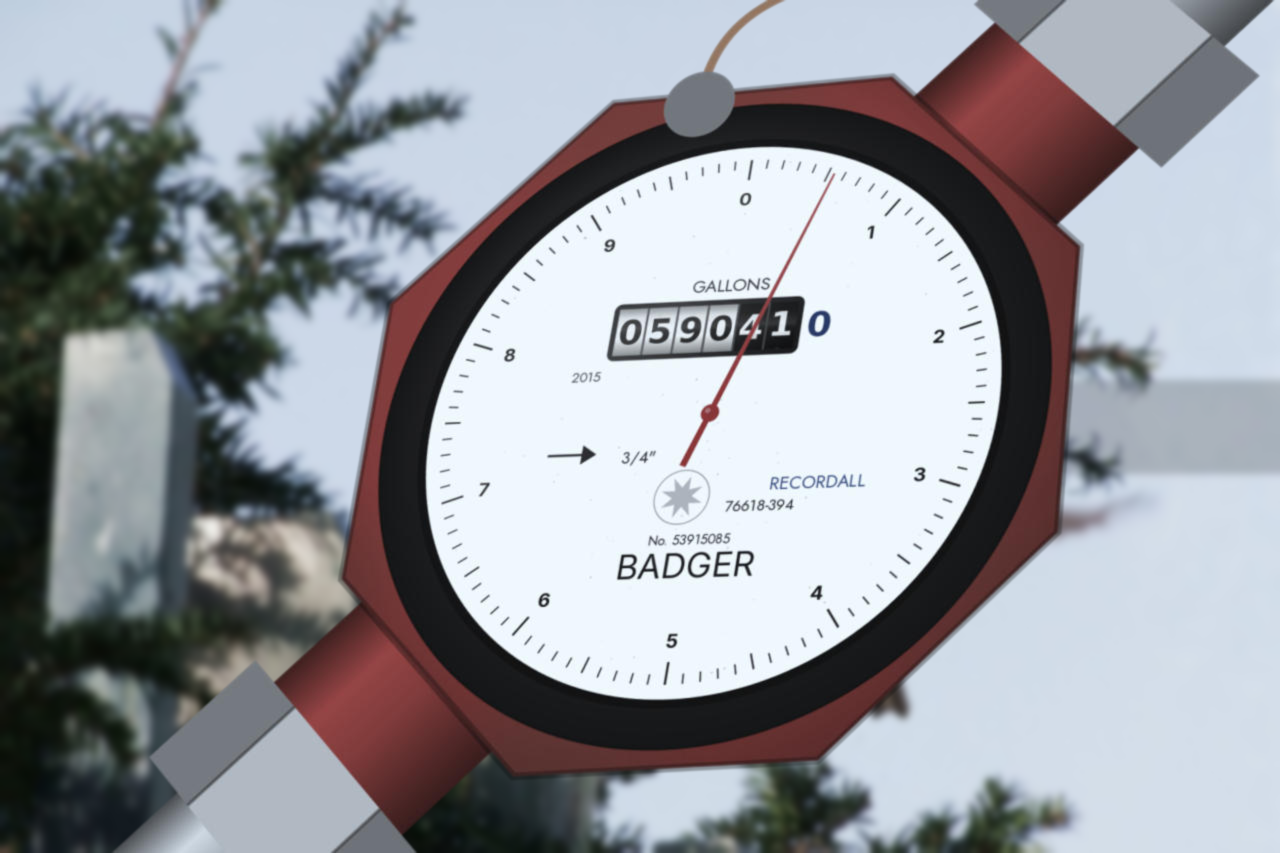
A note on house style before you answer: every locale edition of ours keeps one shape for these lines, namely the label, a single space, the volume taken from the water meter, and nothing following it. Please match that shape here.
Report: 590410.5 gal
